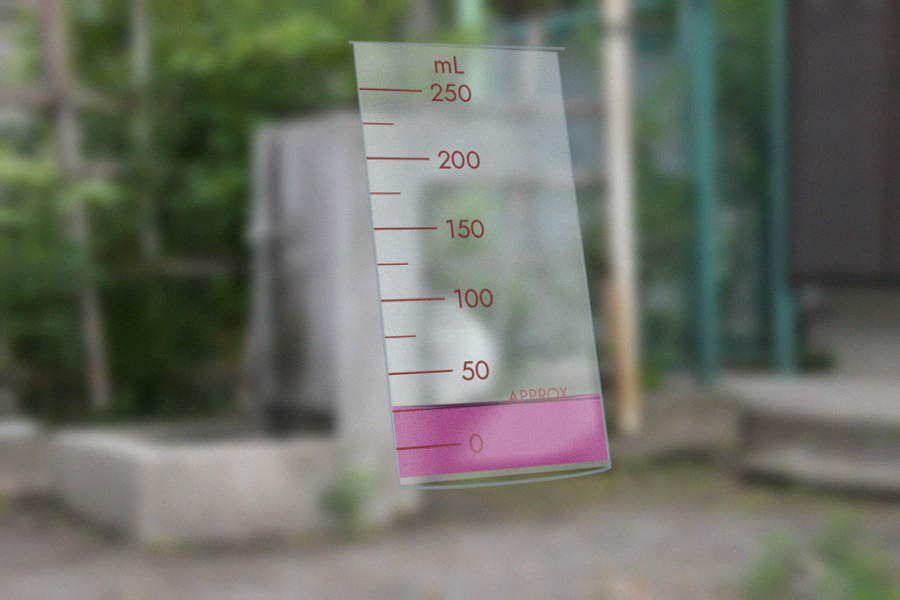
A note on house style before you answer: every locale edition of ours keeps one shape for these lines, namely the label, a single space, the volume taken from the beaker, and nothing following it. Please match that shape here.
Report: 25 mL
